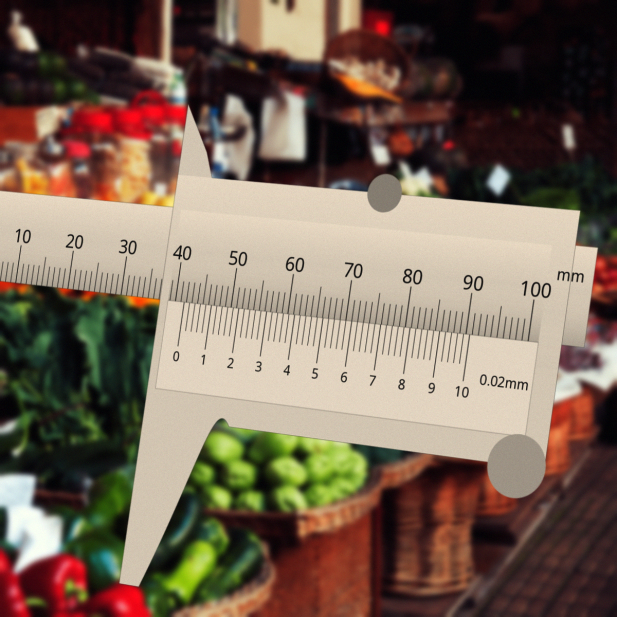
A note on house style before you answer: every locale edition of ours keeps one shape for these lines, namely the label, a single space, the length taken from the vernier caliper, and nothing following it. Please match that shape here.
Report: 41.6 mm
